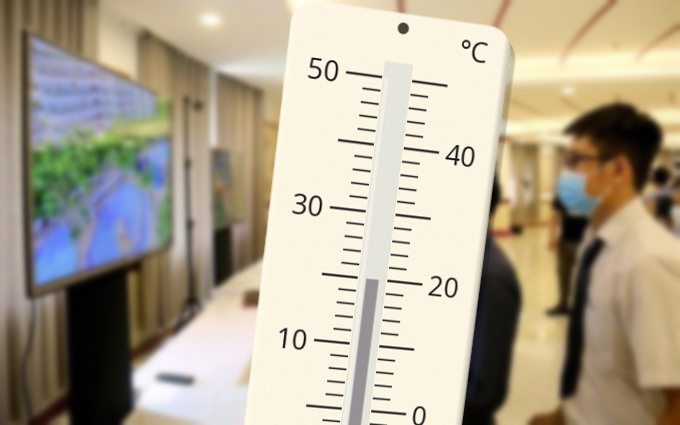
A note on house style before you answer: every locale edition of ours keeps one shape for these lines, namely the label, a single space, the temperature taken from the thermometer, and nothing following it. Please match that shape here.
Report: 20 °C
